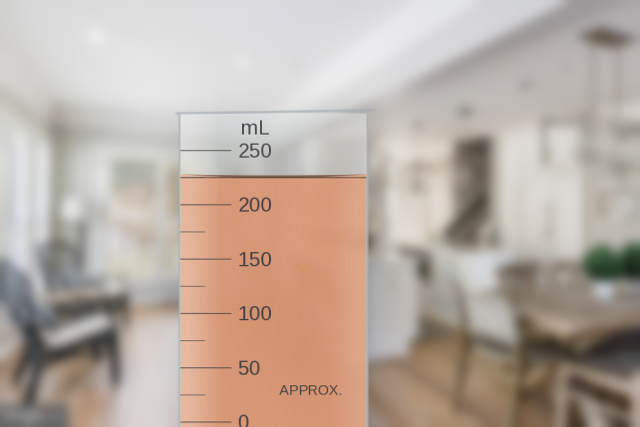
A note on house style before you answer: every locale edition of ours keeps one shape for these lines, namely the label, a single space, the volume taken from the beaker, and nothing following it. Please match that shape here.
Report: 225 mL
